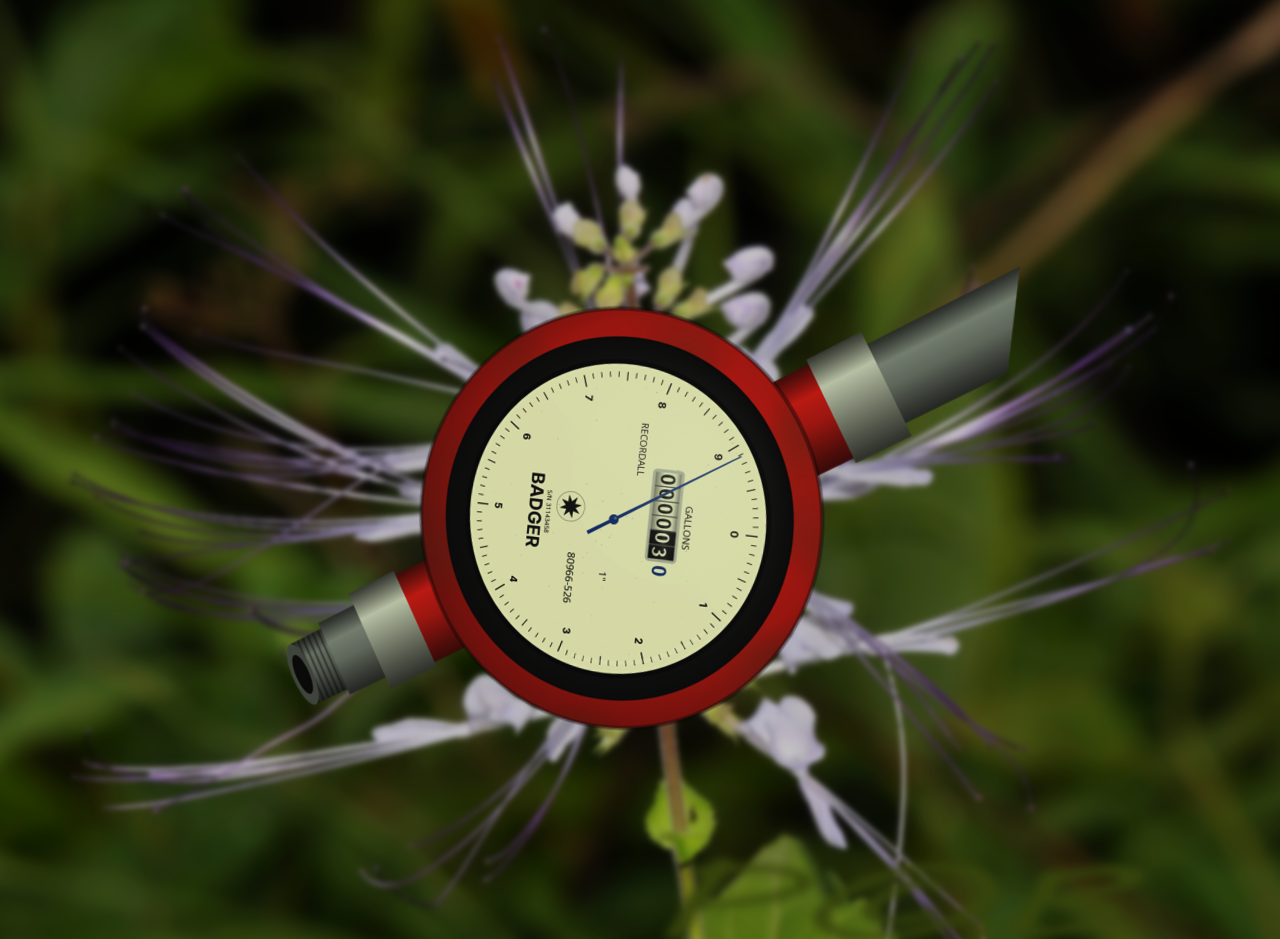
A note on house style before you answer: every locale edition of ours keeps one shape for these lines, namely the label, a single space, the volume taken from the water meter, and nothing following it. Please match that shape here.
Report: 29.1 gal
